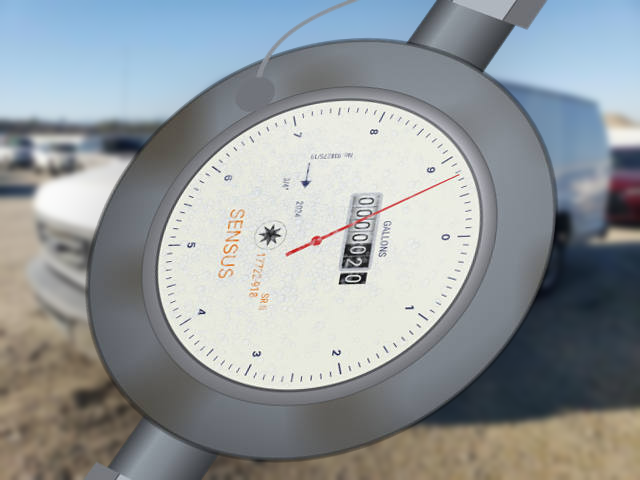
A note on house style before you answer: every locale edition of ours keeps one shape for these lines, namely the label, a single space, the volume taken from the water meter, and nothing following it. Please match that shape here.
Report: 19.2 gal
